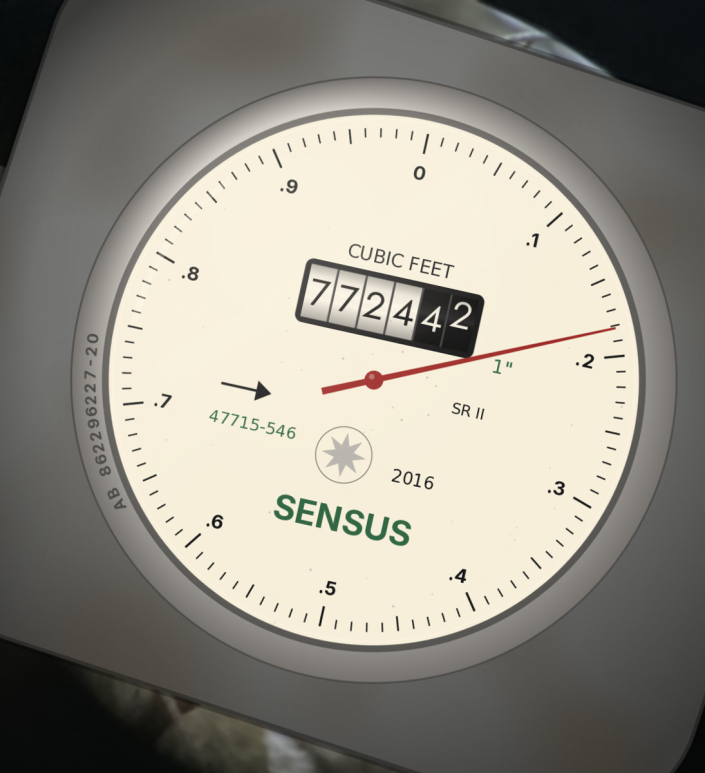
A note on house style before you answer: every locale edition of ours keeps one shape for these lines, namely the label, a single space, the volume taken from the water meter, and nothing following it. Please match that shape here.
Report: 772442.18 ft³
